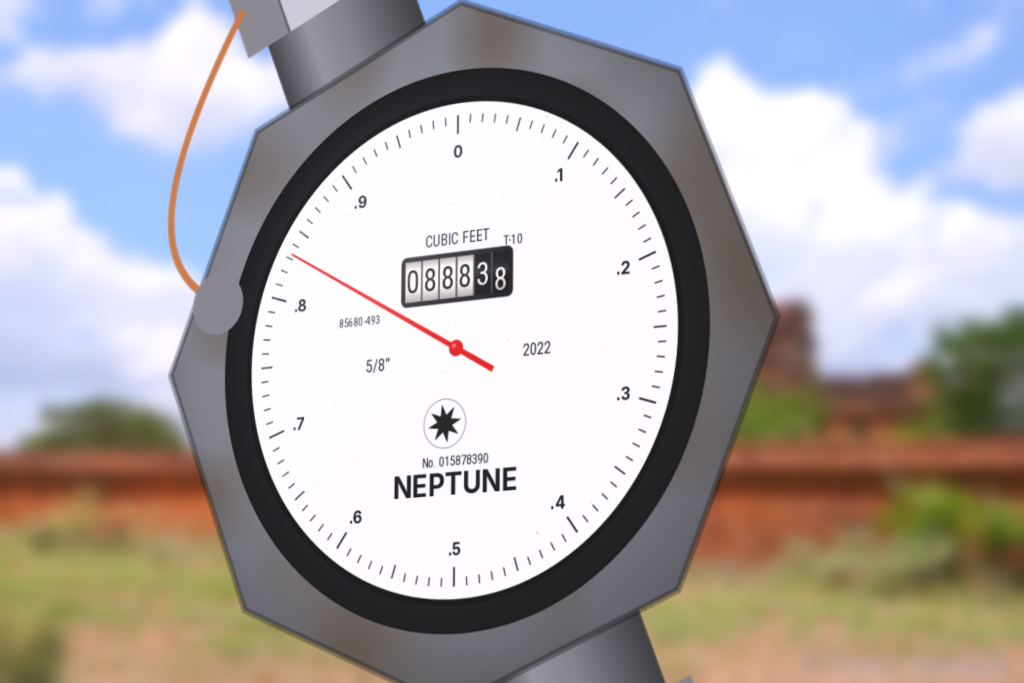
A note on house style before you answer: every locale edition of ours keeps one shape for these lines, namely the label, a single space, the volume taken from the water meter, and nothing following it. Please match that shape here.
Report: 88837.83 ft³
